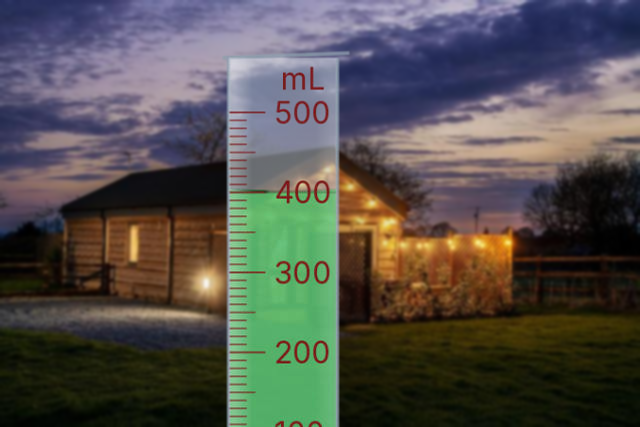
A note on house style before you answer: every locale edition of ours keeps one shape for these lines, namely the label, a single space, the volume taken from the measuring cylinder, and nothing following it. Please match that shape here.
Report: 400 mL
